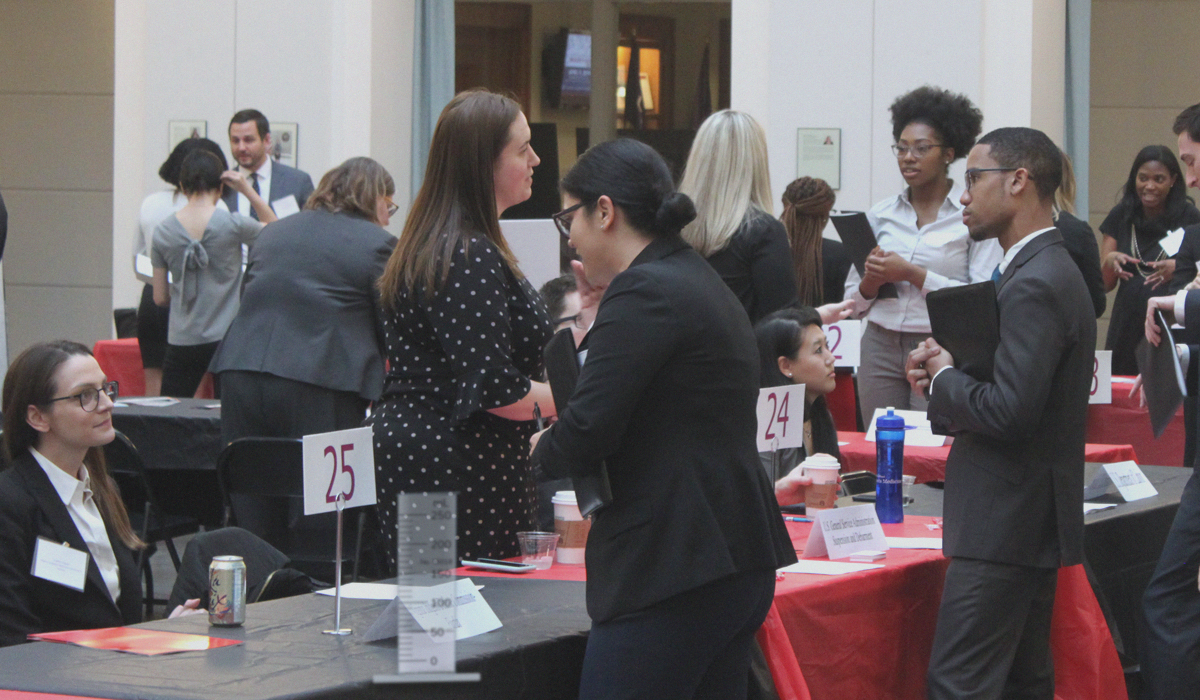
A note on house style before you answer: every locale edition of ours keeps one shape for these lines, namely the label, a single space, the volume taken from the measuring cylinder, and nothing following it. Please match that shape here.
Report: 50 mL
